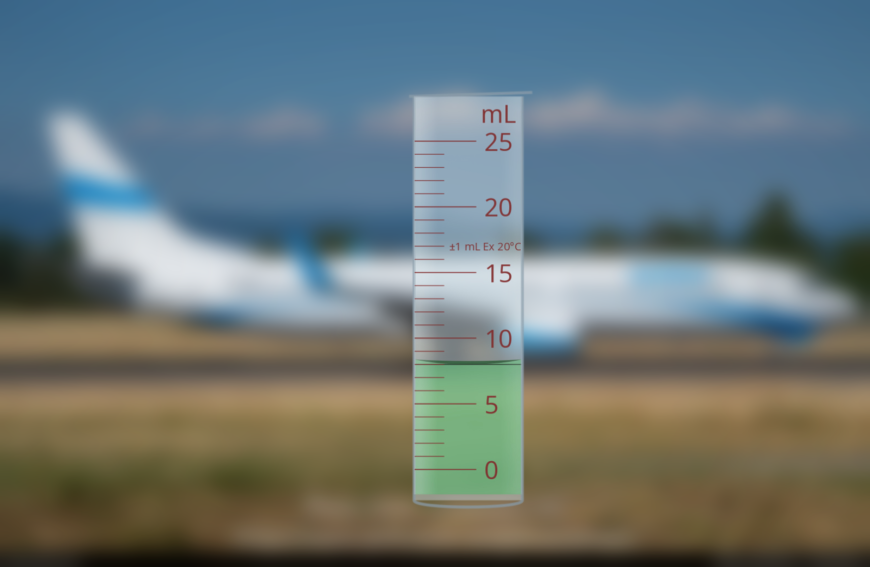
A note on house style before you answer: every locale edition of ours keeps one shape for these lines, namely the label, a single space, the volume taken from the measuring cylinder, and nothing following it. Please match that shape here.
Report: 8 mL
